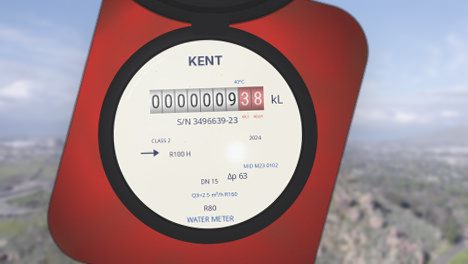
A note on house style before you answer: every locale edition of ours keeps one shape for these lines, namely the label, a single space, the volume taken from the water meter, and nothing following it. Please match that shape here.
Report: 9.38 kL
